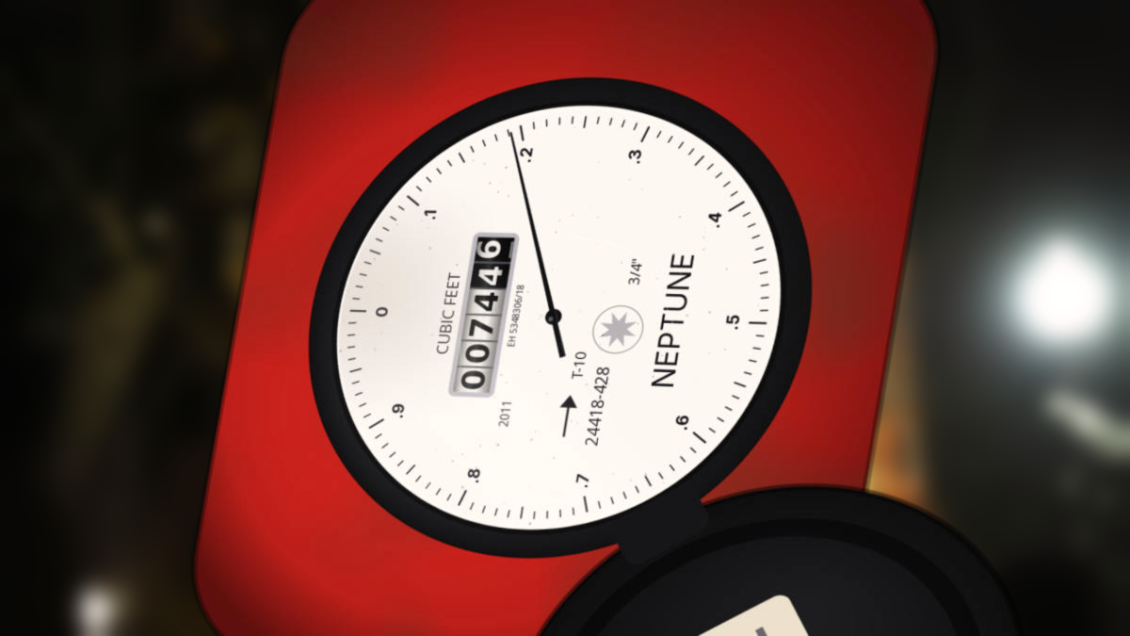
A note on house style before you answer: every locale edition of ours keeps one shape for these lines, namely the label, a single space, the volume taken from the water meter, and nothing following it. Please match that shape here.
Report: 7446.19 ft³
